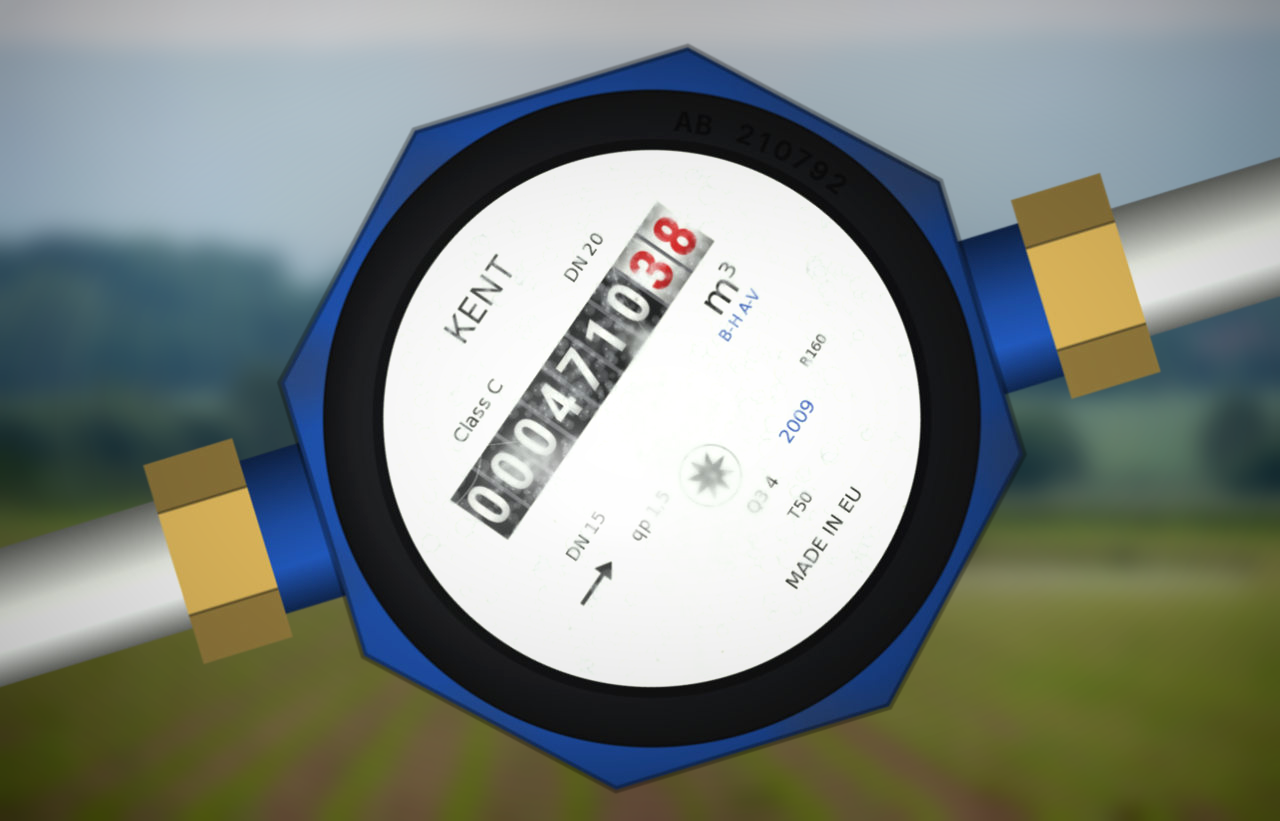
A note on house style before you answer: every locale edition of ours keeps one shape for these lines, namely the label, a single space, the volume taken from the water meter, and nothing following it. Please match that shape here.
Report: 4710.38 m³
